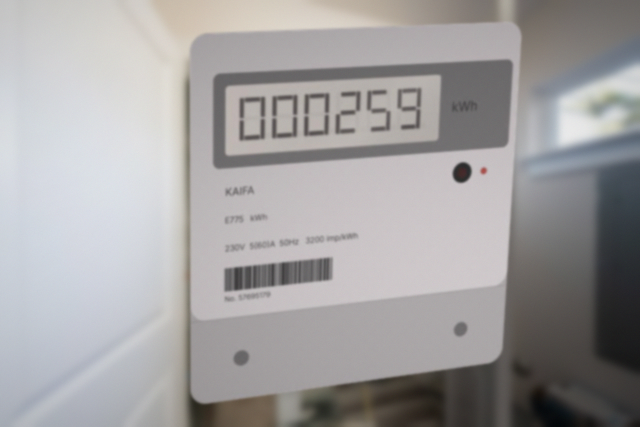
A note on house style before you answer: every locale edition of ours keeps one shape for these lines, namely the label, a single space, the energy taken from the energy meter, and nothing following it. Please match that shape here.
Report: 259 kWh
